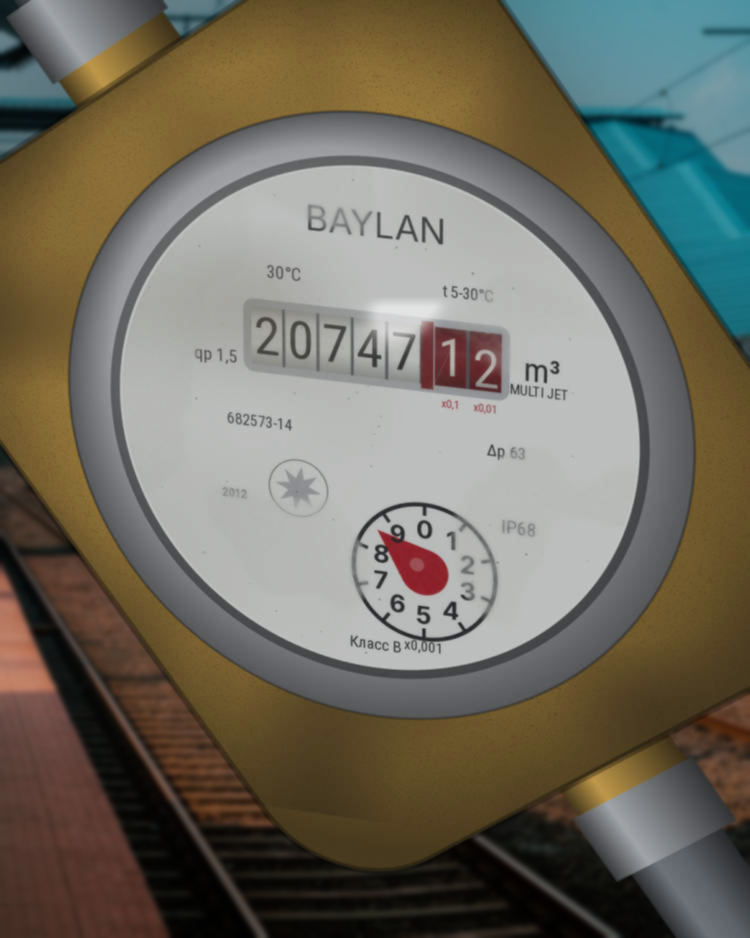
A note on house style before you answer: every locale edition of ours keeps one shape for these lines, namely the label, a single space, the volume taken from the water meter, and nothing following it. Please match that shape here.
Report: 20747.118 m³
